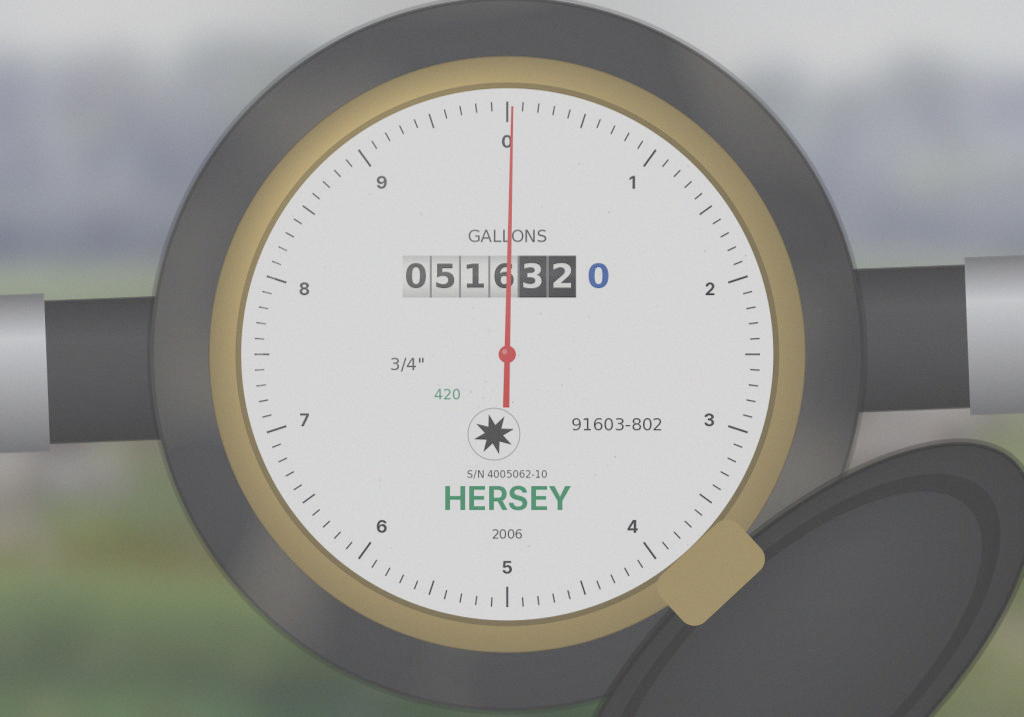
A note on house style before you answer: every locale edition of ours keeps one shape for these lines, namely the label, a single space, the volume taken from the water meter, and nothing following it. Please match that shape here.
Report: 516320.0 gal
